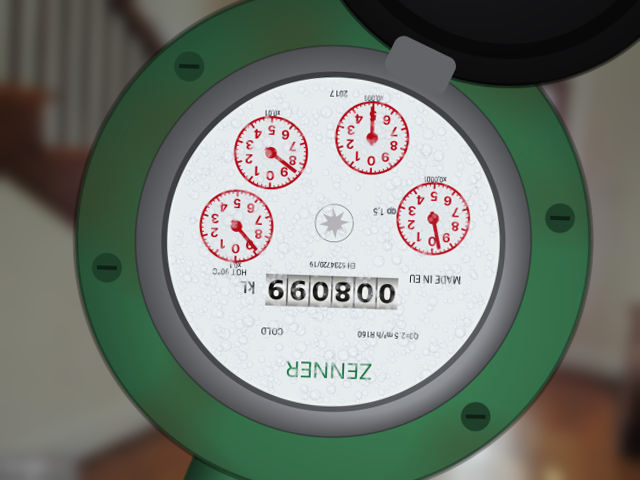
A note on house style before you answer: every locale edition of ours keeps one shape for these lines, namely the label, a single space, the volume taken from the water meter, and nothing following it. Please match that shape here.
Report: 8099.8849 kL
